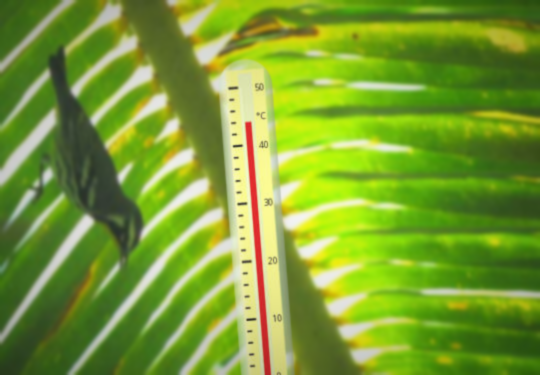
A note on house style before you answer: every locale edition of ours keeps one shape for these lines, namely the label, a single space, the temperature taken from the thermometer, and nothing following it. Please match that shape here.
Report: 44 °C
